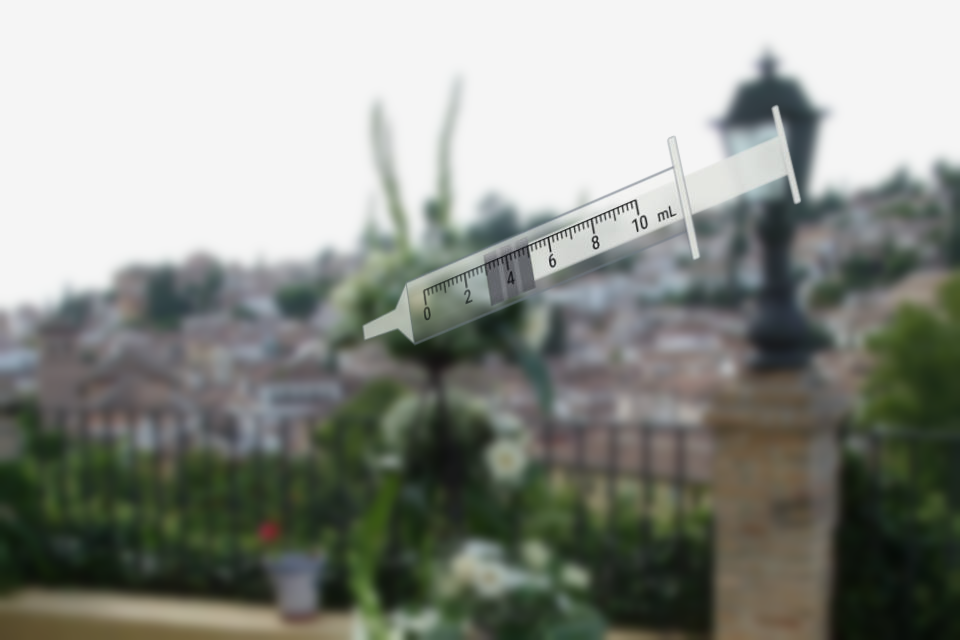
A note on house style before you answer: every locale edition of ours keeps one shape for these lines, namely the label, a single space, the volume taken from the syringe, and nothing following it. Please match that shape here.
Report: 3 mL
